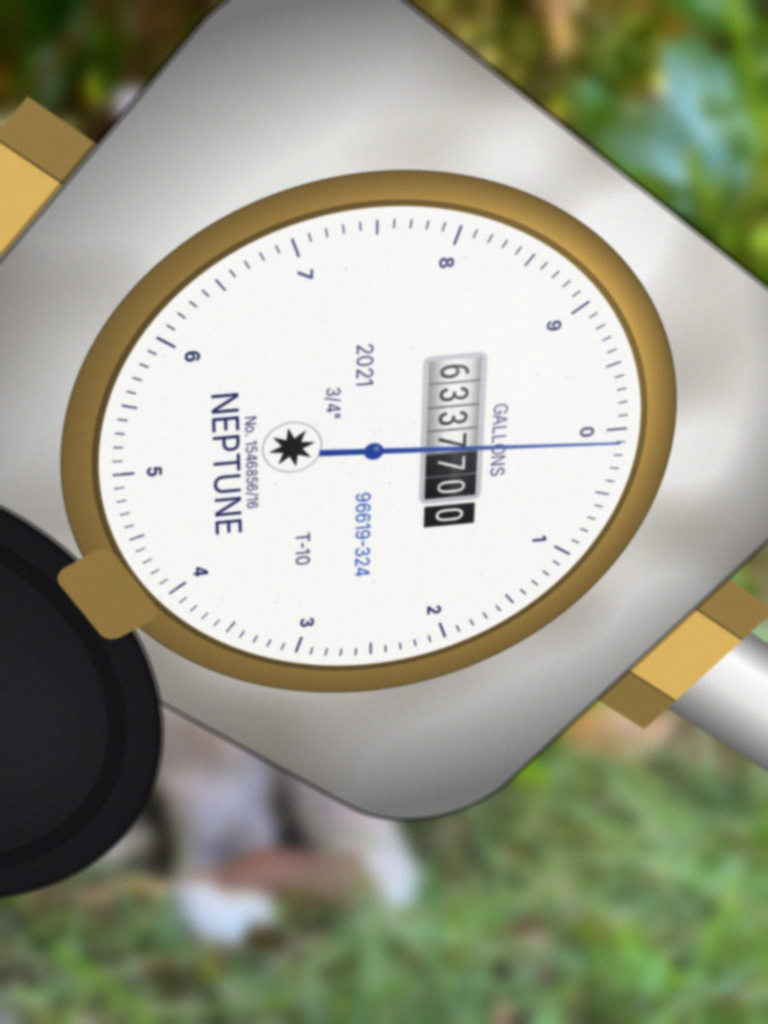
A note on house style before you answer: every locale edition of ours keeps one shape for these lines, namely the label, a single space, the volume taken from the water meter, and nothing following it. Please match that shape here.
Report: 6337700.1 gal
